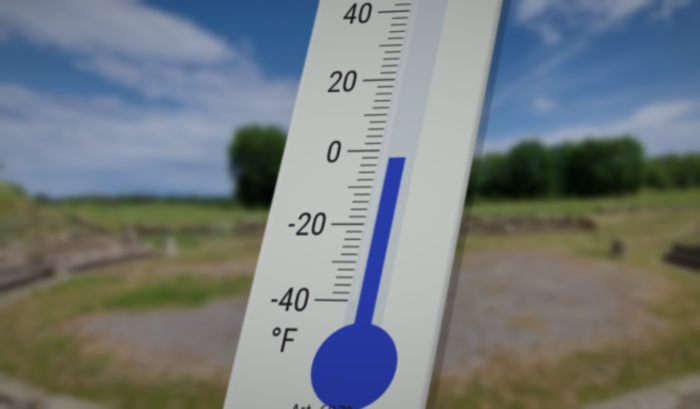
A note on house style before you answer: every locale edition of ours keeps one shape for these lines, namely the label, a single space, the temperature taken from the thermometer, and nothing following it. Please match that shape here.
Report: -2 °F
